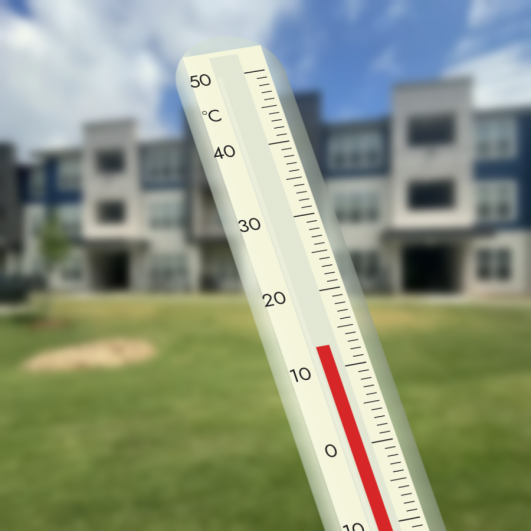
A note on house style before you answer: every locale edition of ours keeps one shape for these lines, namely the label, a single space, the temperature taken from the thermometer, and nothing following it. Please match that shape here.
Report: 13 °C
